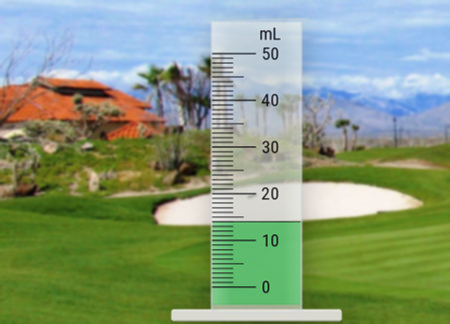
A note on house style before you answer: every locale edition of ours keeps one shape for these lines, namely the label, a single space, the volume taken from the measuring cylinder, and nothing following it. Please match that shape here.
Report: 14 mL
